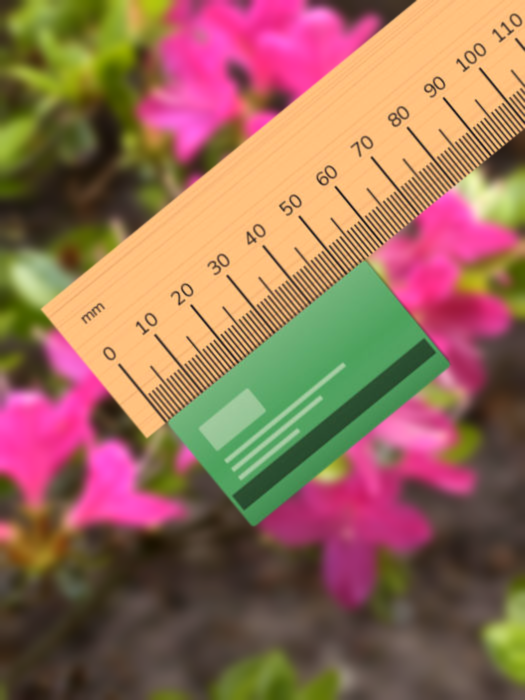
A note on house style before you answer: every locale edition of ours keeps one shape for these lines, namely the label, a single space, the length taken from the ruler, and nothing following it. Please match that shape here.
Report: 55 mm
